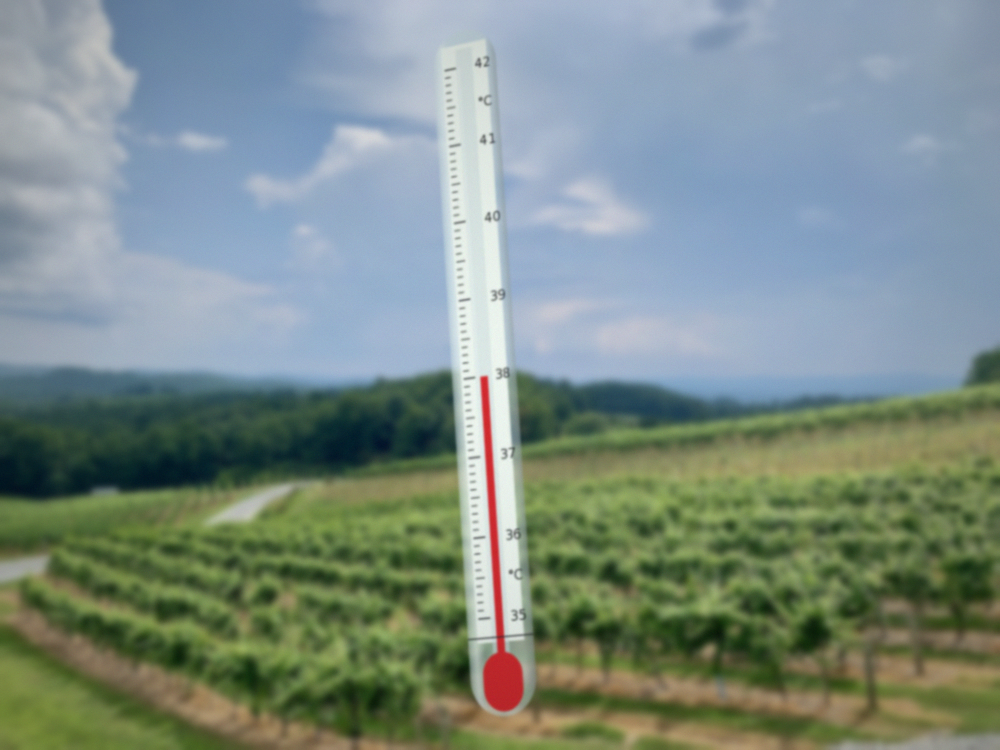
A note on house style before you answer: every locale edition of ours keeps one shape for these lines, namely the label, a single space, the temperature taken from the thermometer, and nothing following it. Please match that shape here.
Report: 38 °C
